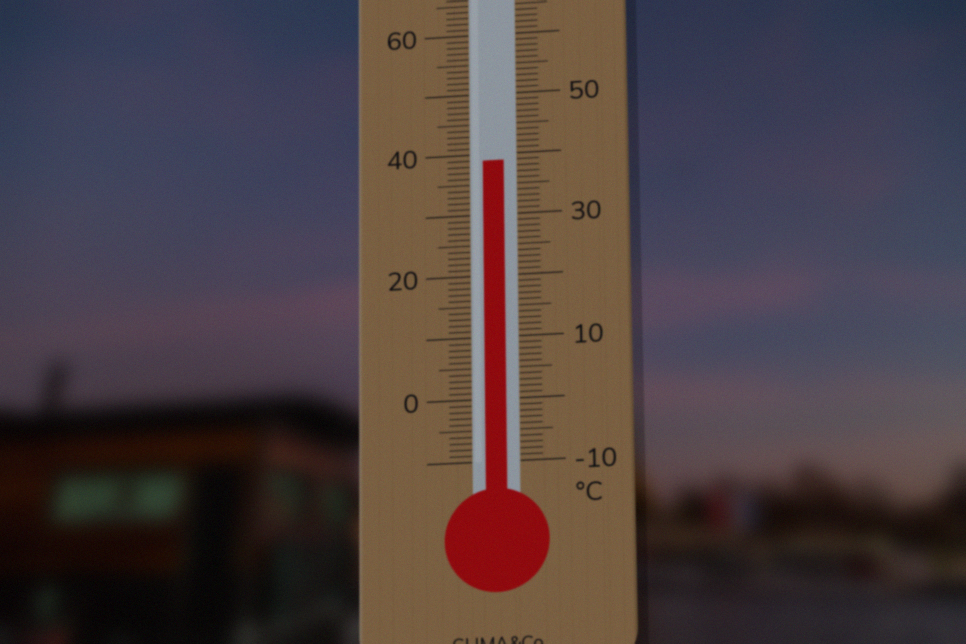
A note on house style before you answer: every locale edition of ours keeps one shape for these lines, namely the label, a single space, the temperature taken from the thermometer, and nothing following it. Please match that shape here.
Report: 39 °C
